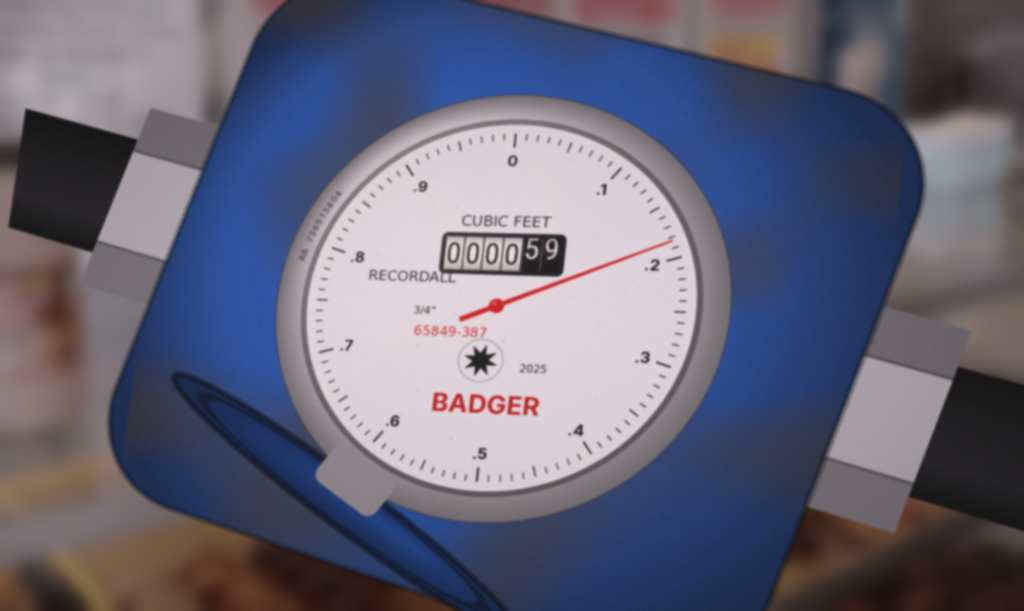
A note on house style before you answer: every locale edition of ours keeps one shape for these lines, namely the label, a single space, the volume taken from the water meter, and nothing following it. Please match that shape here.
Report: 59.18 ft³
